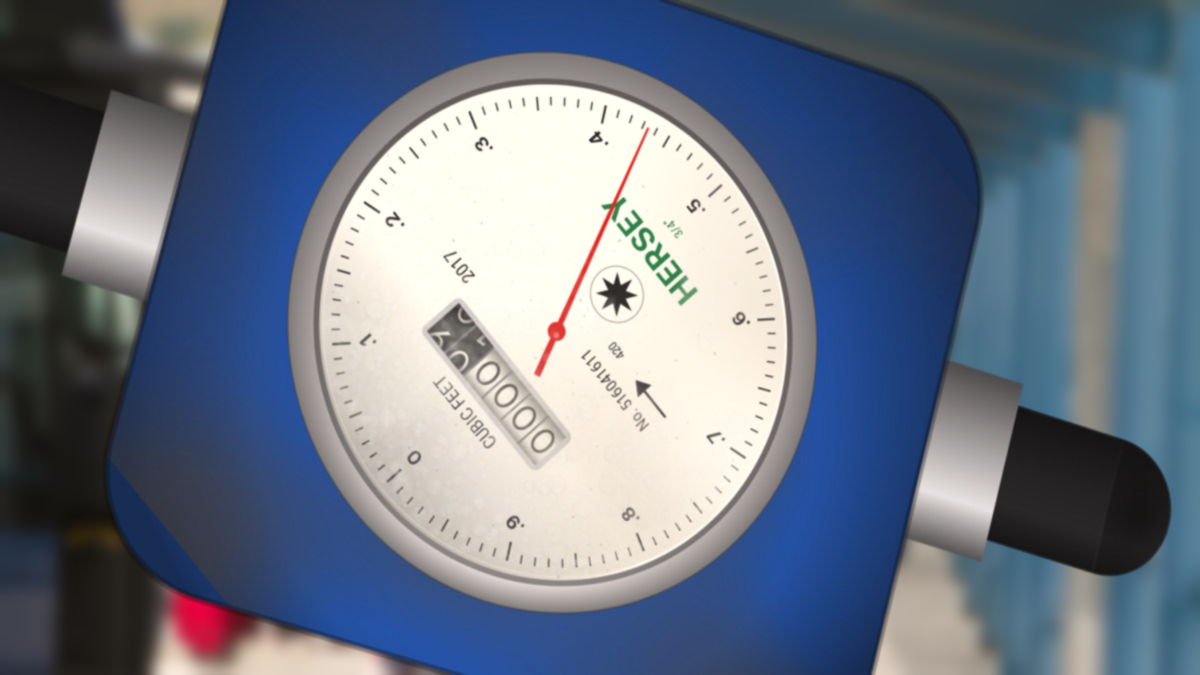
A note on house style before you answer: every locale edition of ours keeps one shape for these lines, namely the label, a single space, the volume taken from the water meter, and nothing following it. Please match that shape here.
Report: 9.43 ft³
